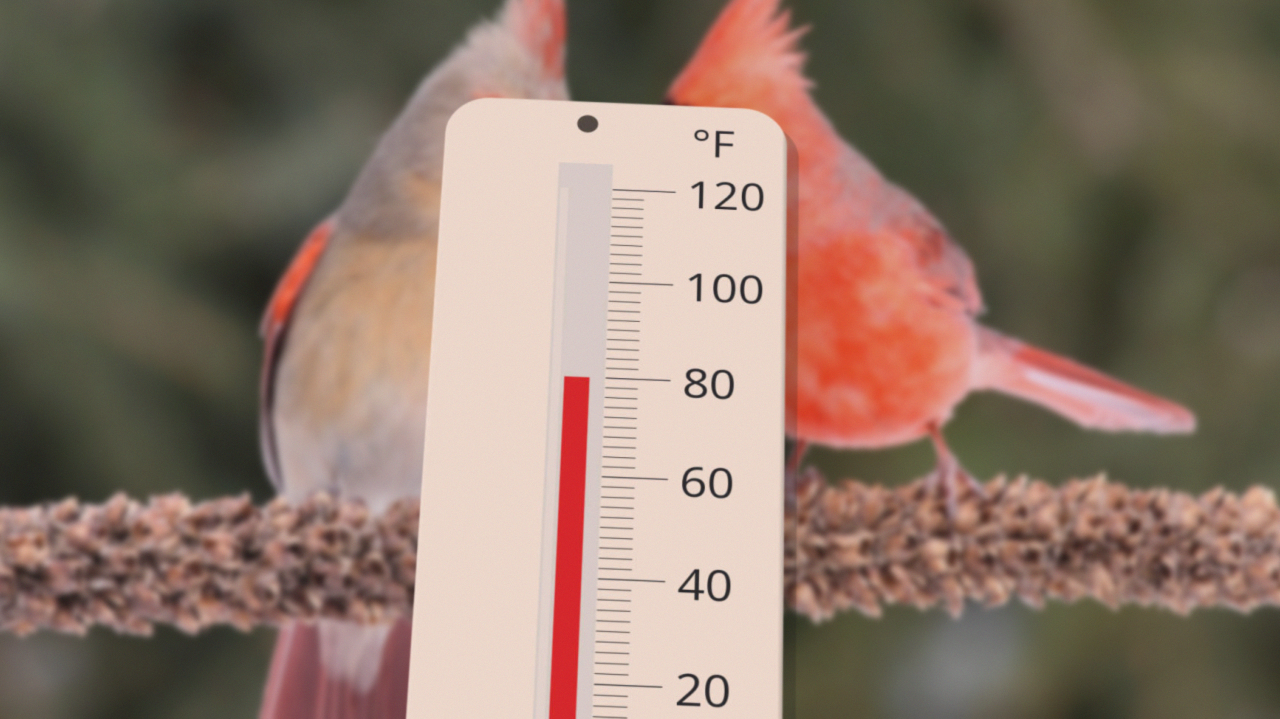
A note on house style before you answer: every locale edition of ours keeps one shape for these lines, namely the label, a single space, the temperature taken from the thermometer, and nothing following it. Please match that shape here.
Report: 80 °F
